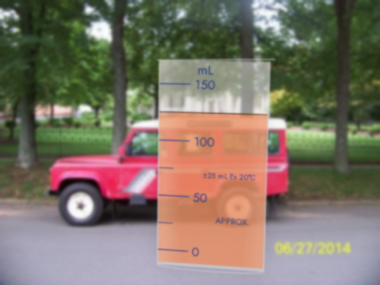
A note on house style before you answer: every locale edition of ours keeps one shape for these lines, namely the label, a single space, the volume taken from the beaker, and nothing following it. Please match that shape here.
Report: 125 mL
